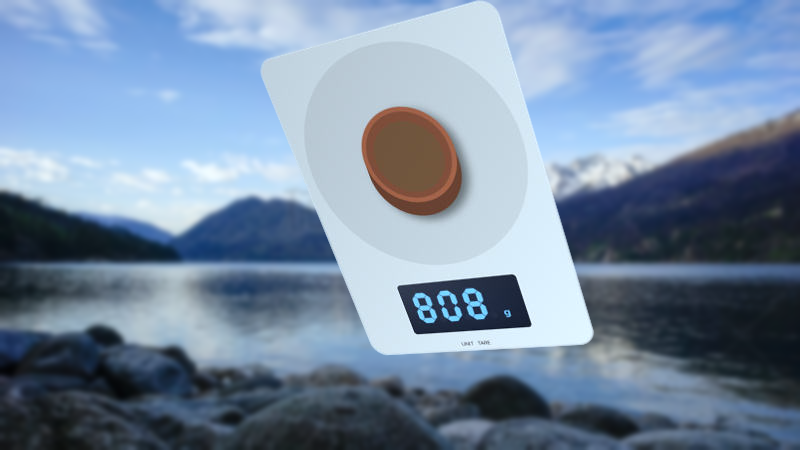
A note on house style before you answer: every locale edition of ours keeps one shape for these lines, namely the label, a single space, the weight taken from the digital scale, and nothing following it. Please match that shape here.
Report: 808 g
